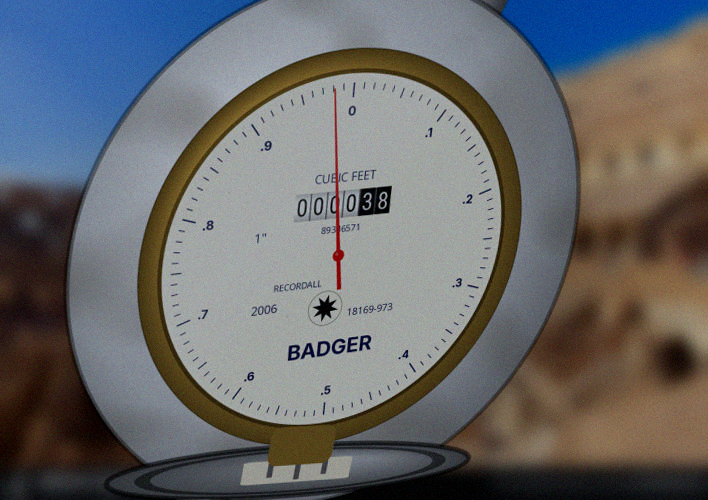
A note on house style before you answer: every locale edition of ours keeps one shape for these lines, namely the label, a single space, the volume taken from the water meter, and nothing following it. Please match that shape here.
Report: 37.98 ft³
